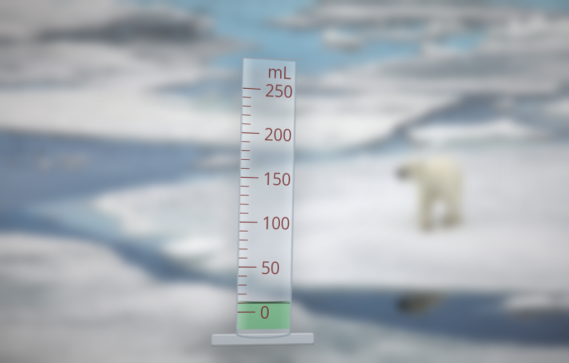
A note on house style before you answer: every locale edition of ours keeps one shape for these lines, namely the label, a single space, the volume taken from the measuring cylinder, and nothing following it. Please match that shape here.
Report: 10 mL
